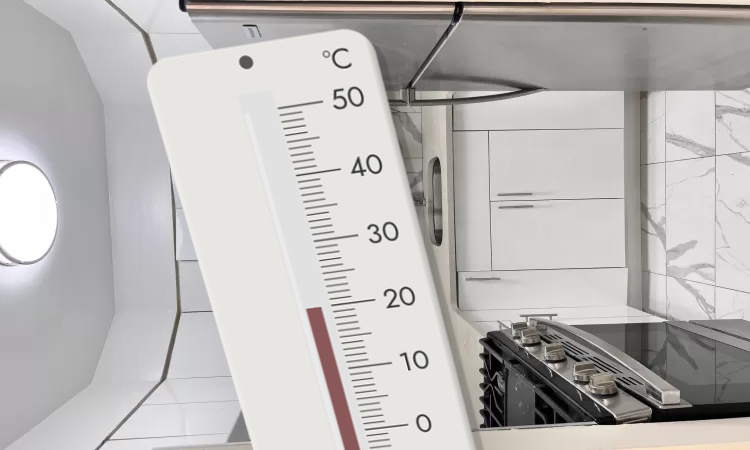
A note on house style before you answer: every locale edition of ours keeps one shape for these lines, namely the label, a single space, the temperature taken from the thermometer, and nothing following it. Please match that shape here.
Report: 20 °C
